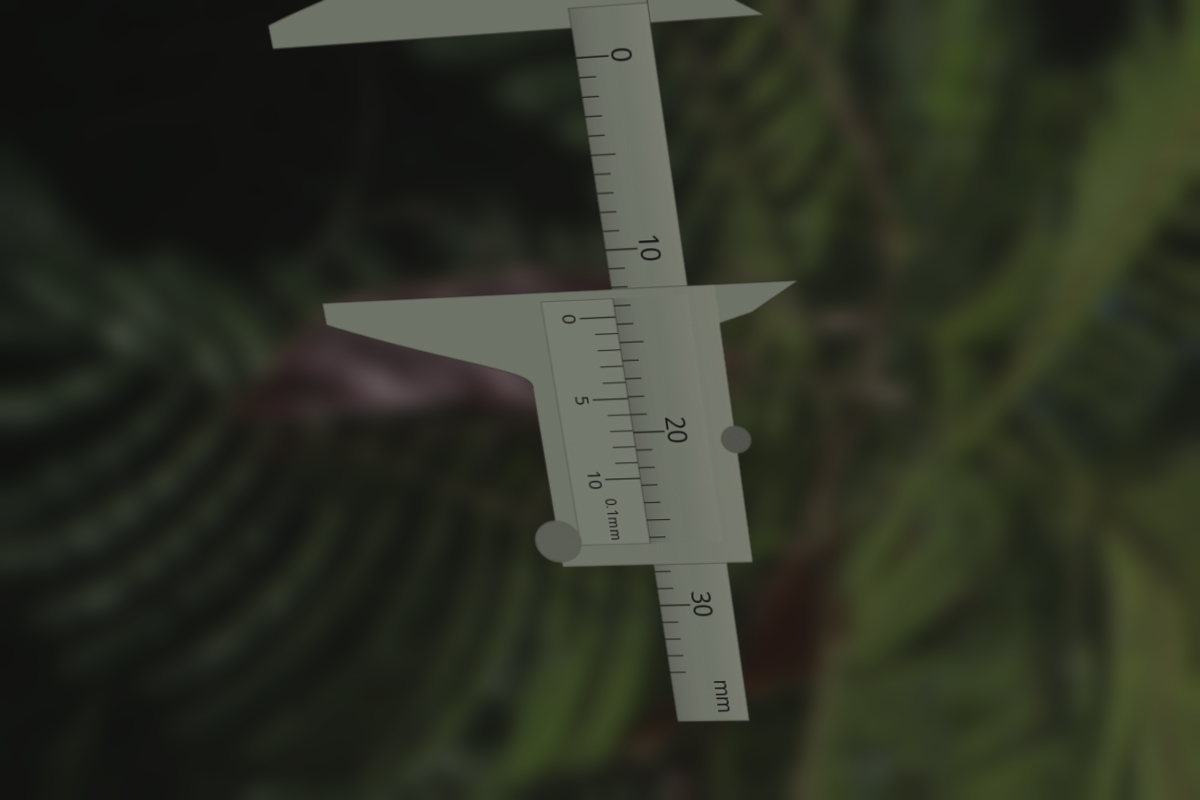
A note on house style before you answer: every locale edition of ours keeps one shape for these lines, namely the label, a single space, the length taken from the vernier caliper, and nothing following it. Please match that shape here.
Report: 13.6 mm
